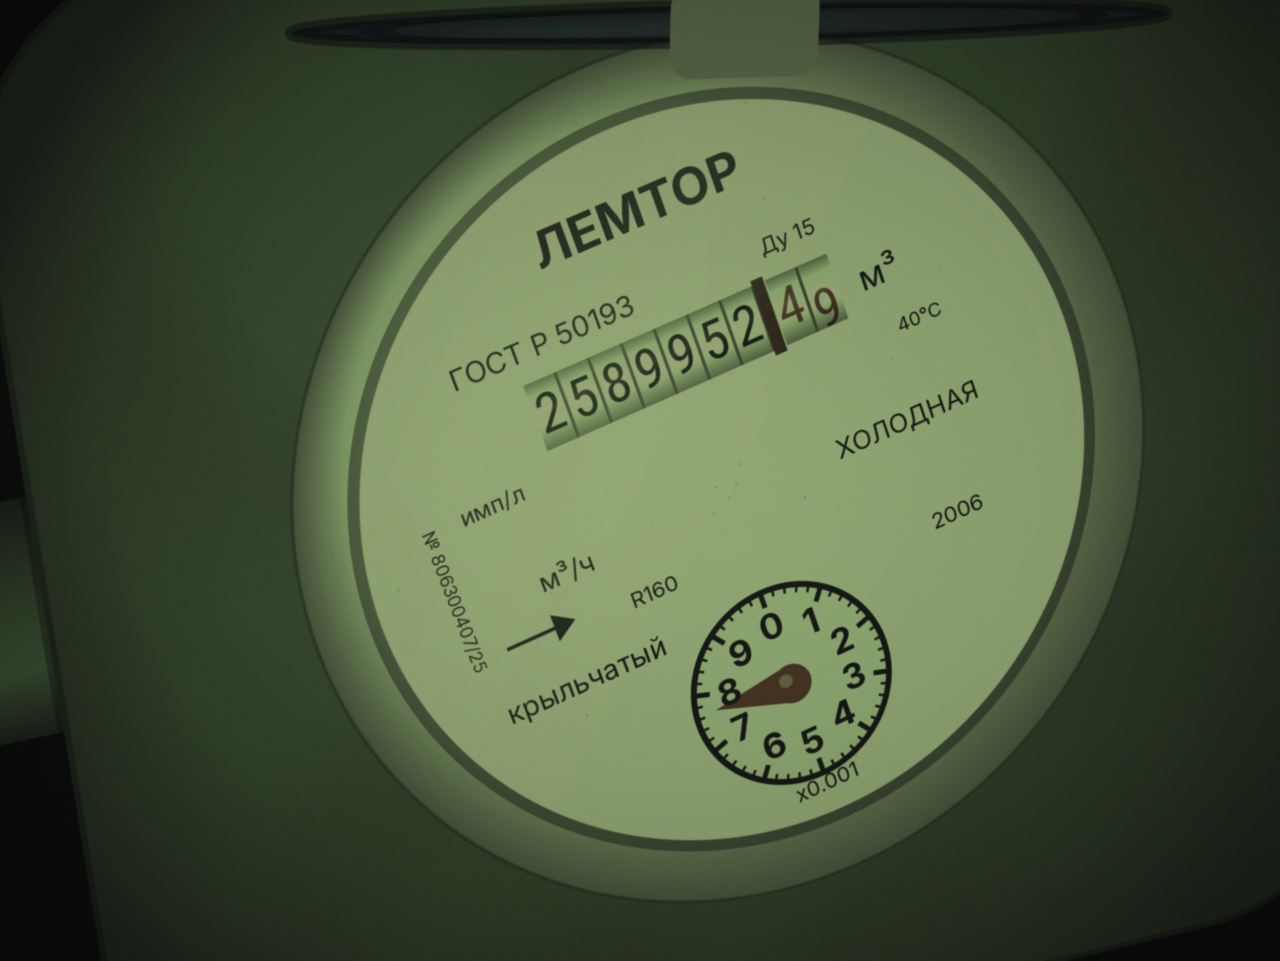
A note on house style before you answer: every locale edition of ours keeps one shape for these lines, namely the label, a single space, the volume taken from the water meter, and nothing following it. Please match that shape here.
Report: 2589952.487 m³
